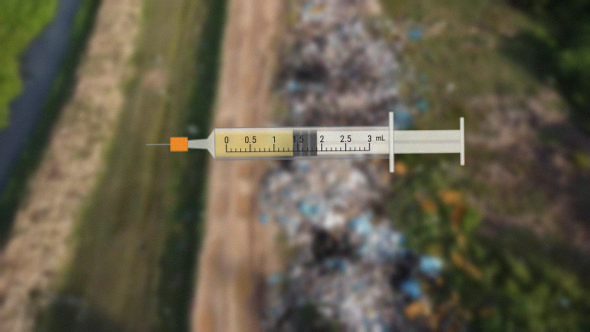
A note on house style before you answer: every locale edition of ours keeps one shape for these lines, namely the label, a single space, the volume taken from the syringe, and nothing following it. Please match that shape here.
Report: 1.4 mL
